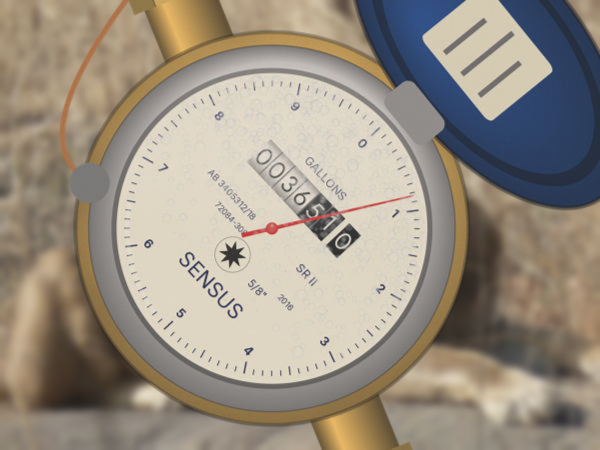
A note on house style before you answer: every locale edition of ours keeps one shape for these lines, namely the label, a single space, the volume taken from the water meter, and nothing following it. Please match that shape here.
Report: 36510.8 gal
